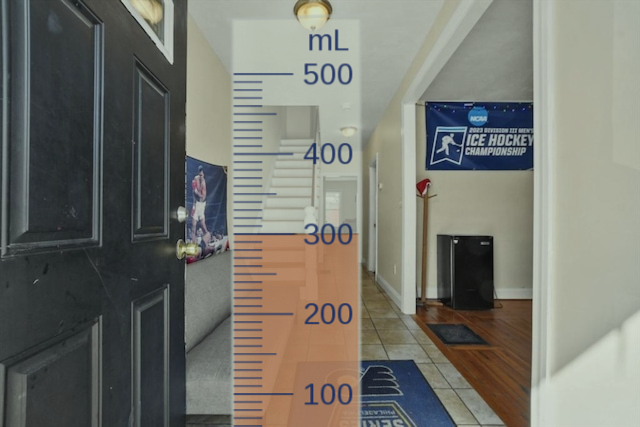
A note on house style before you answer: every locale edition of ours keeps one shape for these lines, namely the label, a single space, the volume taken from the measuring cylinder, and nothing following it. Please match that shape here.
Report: 300 mL
